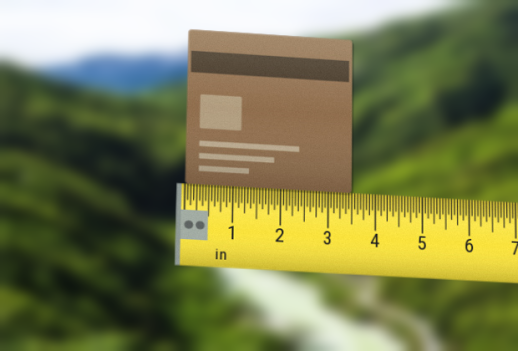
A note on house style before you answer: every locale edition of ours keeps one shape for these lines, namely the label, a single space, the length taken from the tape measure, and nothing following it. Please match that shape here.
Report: 3.5 in
